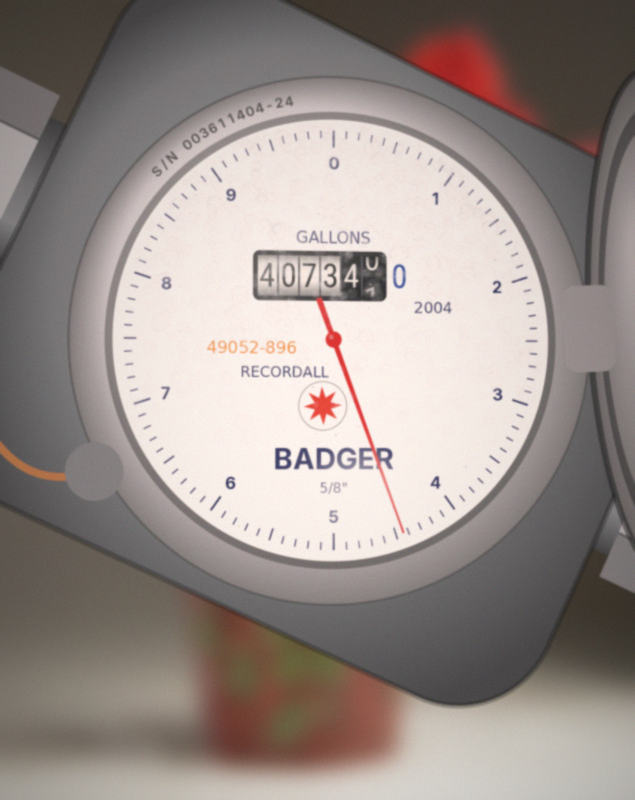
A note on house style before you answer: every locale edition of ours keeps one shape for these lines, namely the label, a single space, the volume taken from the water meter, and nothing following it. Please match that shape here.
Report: 4073404.4 gal
